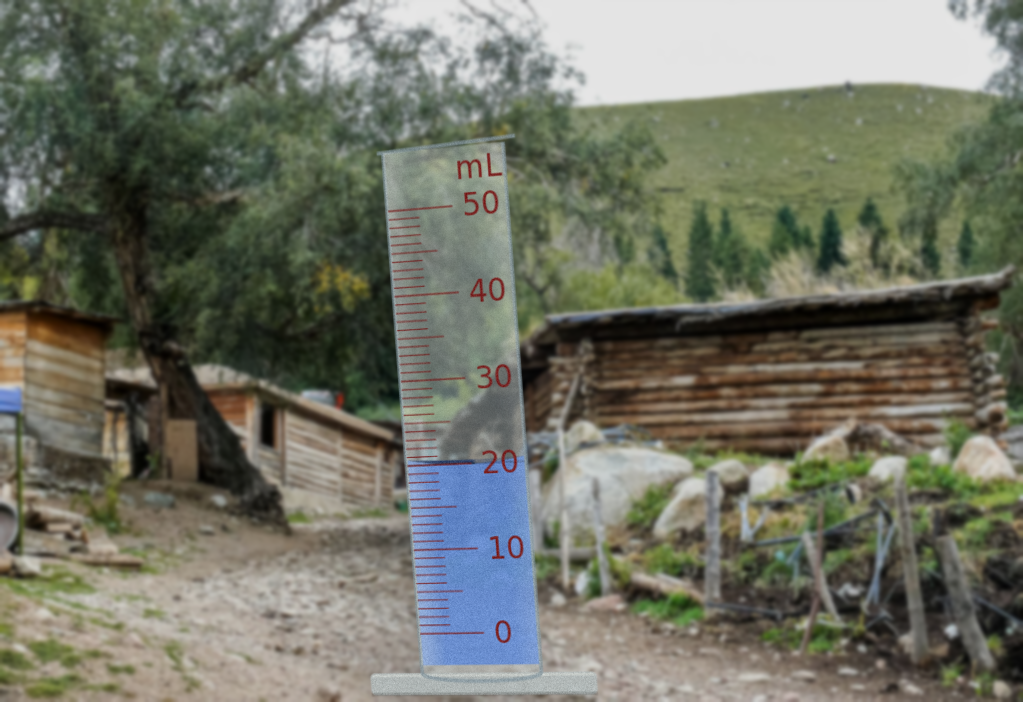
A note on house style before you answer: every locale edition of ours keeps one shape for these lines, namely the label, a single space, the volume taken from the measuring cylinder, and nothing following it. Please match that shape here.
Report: 20 mL
